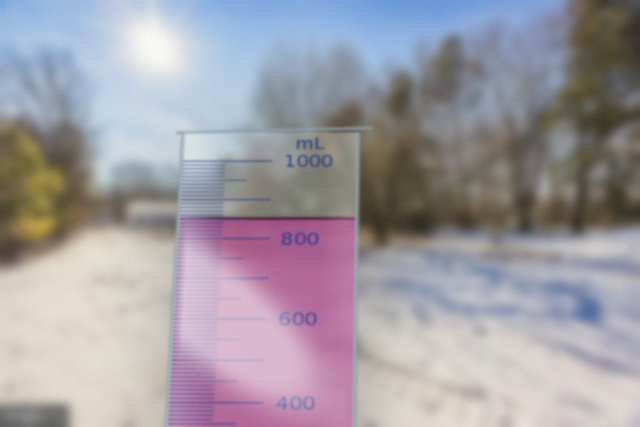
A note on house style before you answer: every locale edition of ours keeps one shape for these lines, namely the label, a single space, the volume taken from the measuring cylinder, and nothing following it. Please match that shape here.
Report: 850 mL
